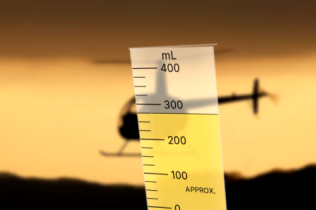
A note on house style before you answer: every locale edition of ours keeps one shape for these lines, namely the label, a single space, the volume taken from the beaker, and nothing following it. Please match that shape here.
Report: 275 mL
